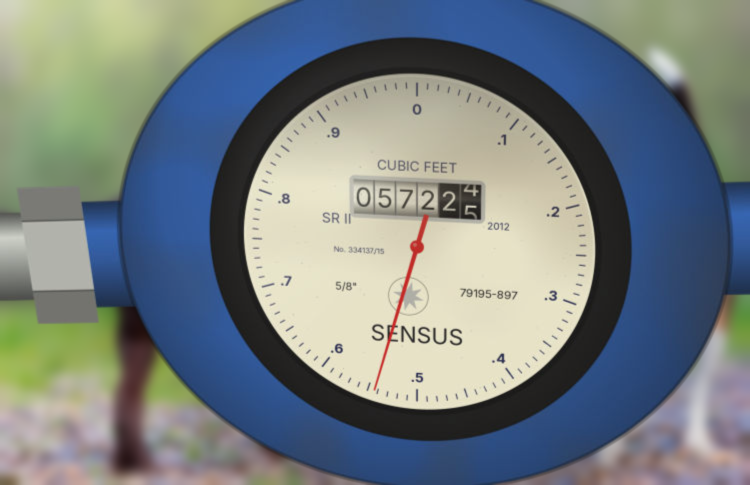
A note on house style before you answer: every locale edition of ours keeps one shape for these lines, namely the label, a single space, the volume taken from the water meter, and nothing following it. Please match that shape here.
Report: 57224.54 ft³
